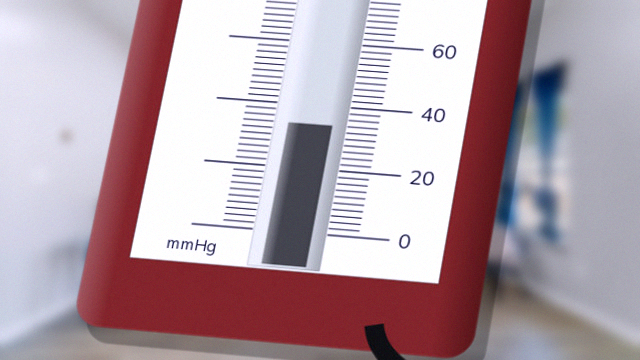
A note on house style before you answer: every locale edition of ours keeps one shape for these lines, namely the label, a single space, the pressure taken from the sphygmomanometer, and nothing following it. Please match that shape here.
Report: 34 mmHg
